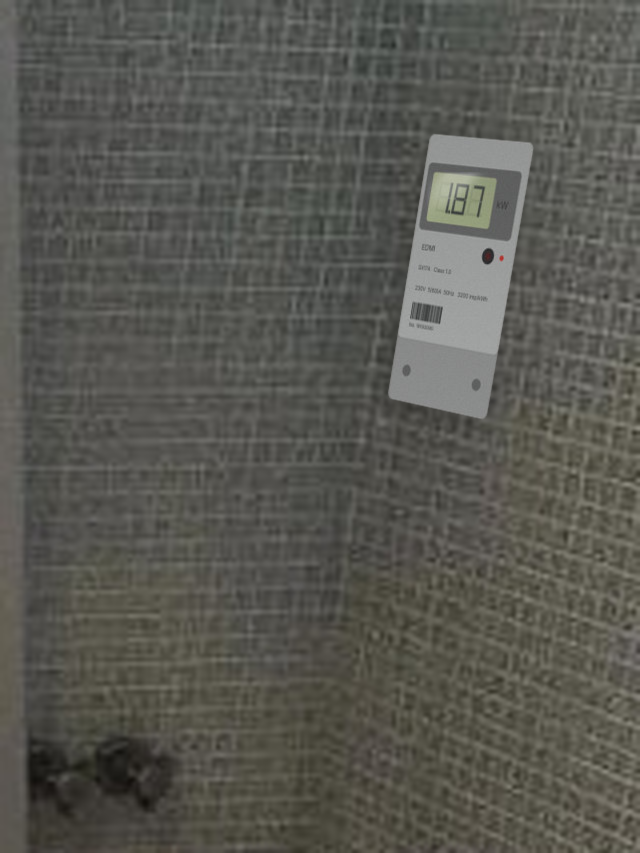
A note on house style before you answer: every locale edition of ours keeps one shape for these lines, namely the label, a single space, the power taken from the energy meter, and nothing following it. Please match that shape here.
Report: 1.87 kW
